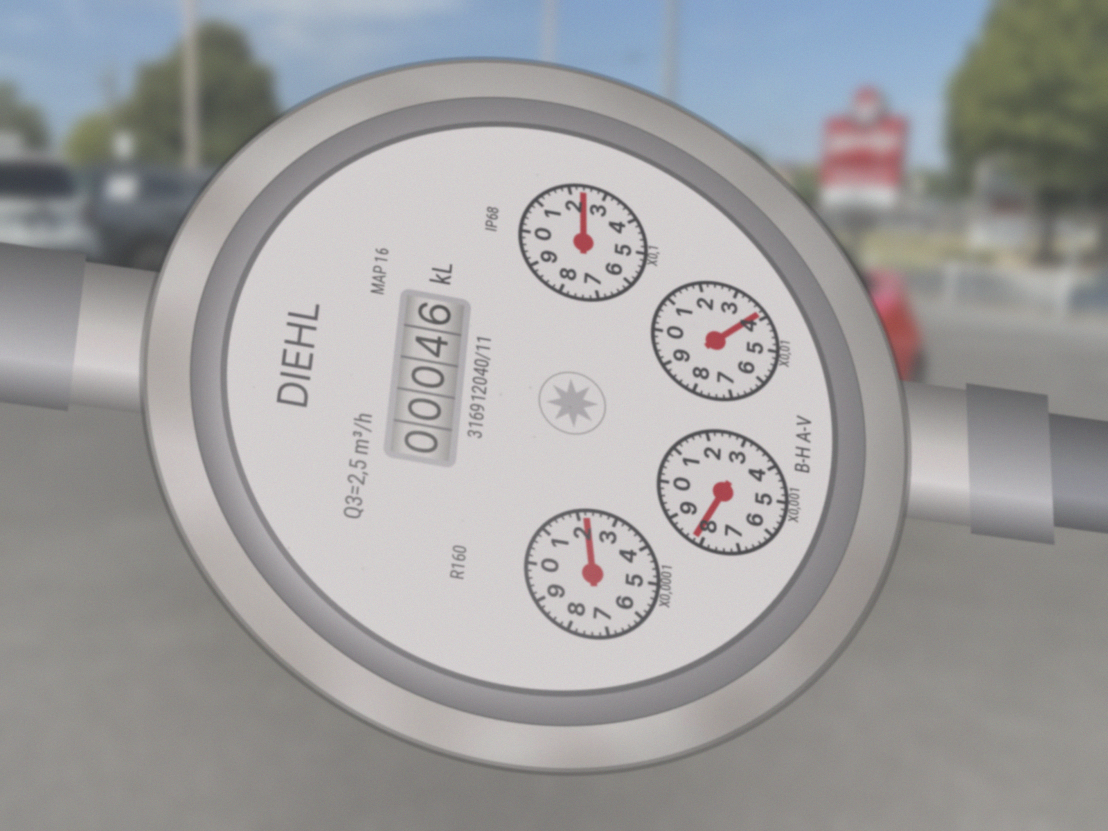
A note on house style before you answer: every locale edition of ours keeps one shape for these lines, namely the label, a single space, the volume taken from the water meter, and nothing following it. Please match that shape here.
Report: 46.2382 kL
